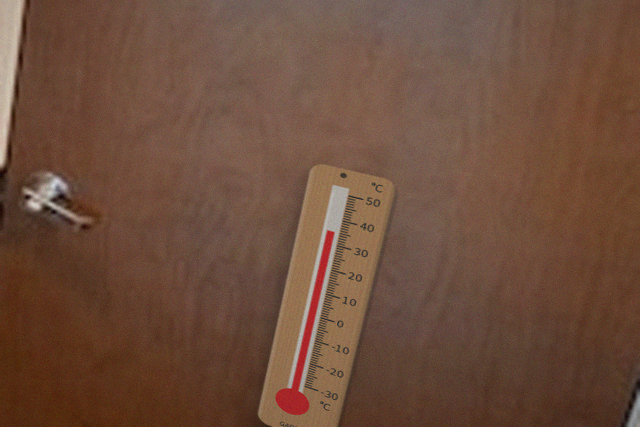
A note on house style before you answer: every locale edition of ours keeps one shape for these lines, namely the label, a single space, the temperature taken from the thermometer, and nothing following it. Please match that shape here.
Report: 35 °C
